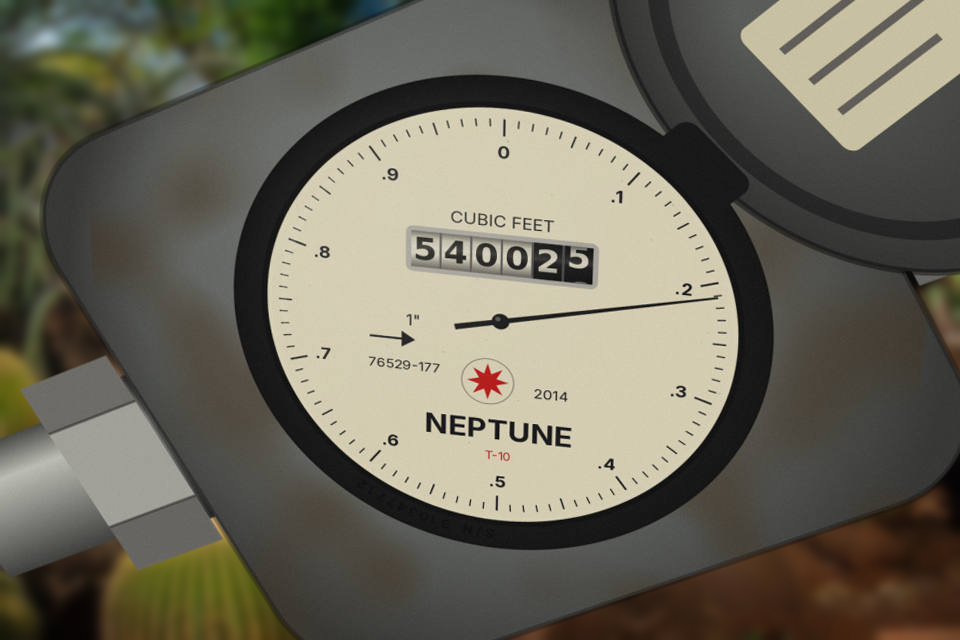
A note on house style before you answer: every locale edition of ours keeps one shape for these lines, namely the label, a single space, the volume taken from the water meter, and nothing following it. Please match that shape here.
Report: 540025.21 ft³
